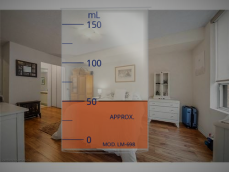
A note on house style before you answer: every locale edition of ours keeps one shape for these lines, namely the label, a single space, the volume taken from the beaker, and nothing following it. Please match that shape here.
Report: 50 mL
